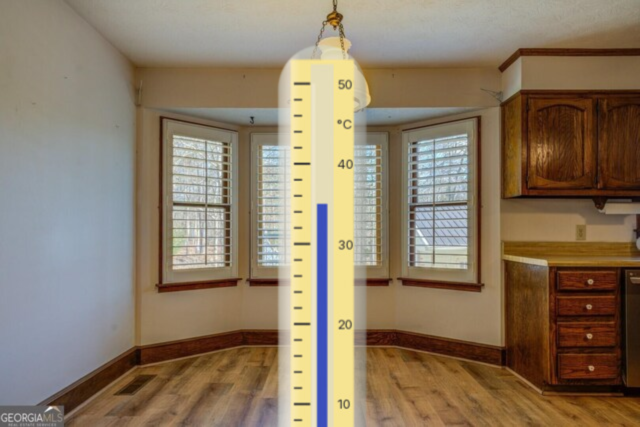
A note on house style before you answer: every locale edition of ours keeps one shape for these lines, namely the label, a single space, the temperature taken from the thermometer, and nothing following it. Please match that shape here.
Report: 35 °C
